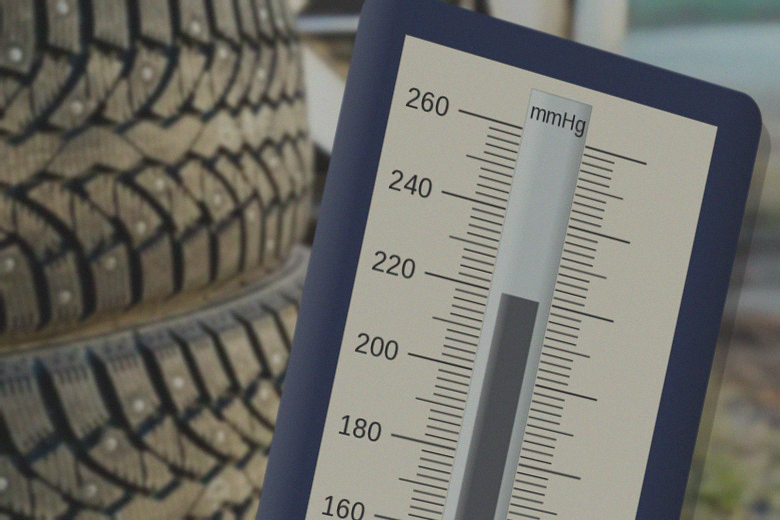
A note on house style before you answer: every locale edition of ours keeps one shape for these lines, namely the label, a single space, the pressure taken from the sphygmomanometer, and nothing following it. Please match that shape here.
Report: 220 mmHg
